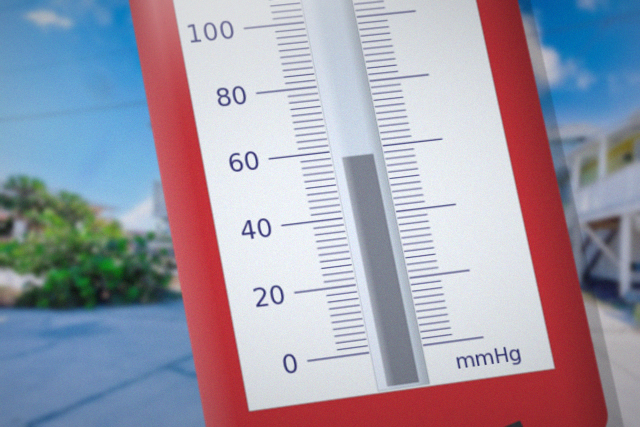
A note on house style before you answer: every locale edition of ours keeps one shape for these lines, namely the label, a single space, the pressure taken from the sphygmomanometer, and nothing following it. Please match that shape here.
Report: 58 mmHg
